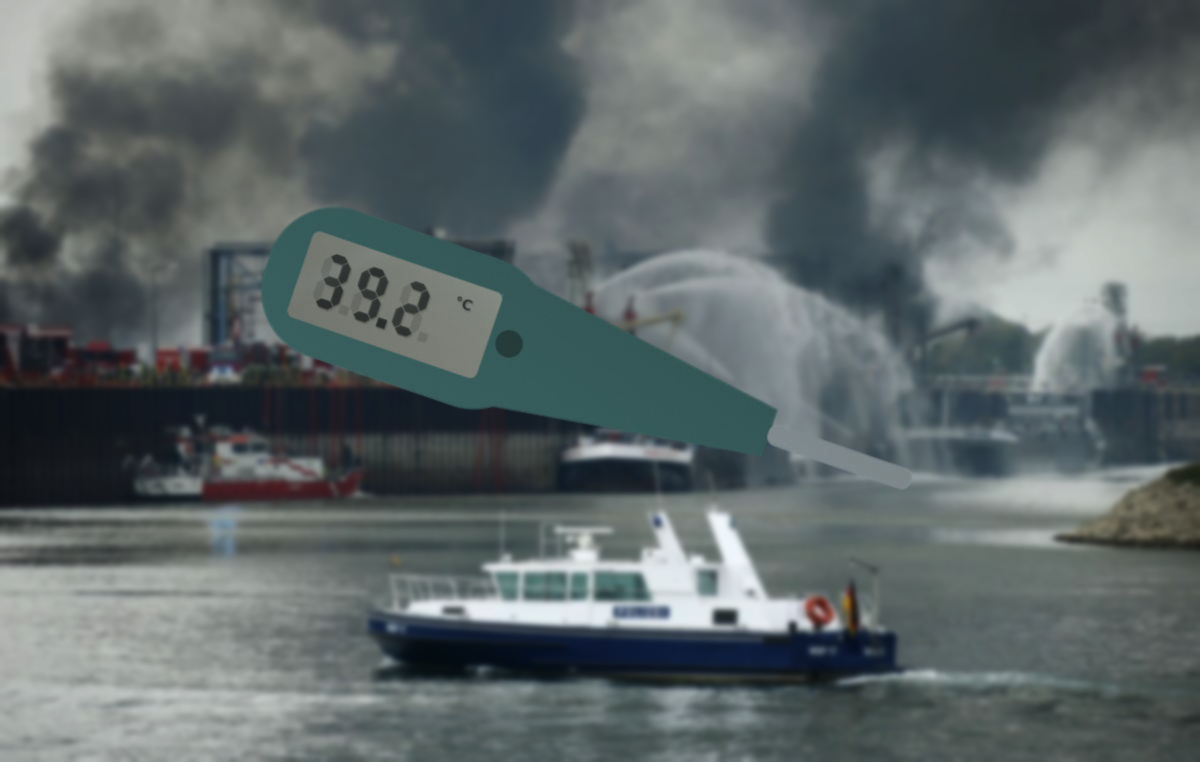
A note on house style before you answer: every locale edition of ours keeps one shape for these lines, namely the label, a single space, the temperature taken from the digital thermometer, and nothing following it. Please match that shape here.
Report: 39.2 °C
